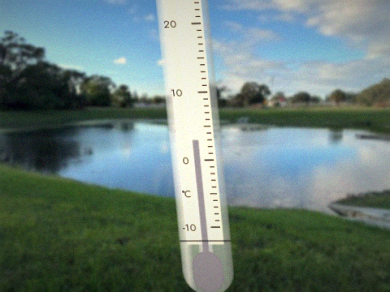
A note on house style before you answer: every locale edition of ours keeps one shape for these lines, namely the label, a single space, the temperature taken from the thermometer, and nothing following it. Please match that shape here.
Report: 3 °C
